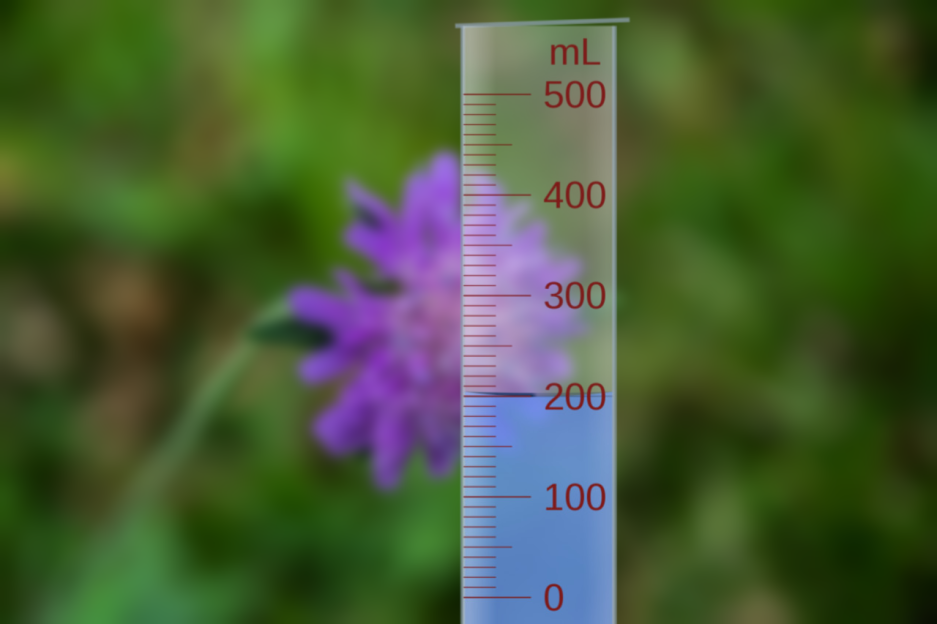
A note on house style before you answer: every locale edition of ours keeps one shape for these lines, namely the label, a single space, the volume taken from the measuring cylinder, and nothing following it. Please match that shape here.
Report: 200 mL
